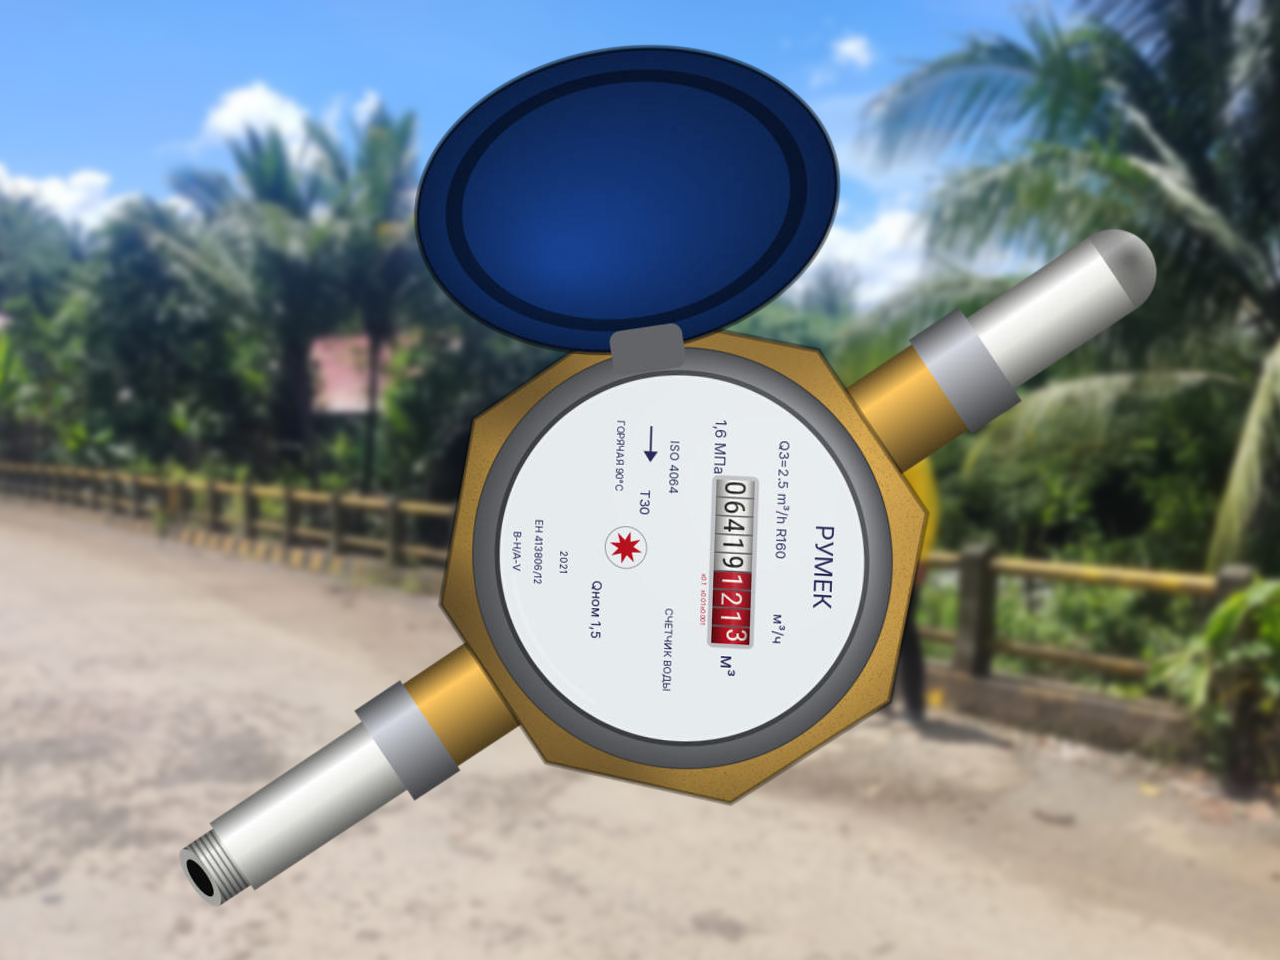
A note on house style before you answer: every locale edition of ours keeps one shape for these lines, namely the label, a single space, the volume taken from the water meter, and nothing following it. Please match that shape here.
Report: 6419.1213 m³
